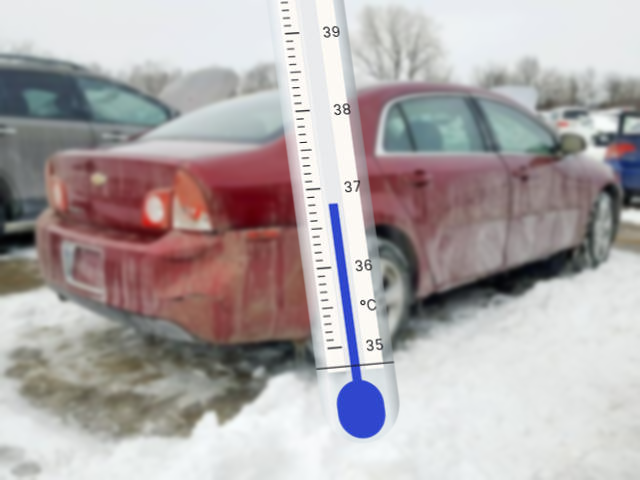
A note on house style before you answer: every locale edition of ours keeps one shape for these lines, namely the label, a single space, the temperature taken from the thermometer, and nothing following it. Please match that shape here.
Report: 36.8 °C
